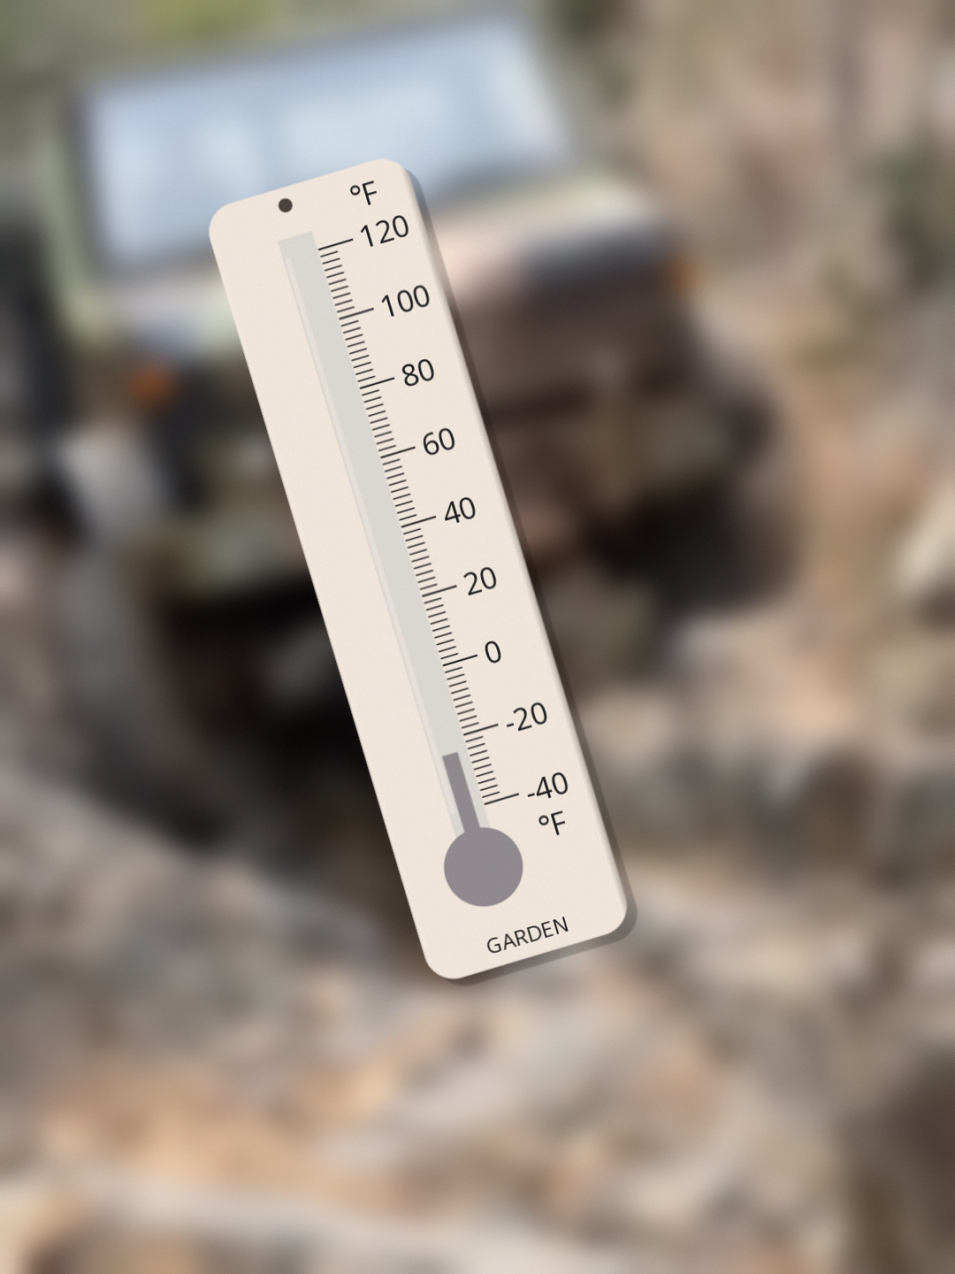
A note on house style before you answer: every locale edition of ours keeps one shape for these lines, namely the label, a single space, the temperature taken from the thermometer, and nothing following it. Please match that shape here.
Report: -24 °F
